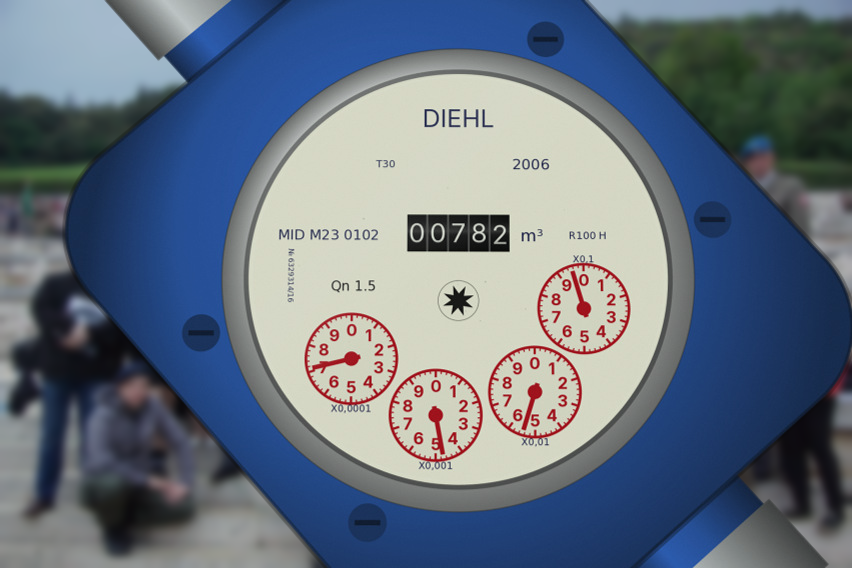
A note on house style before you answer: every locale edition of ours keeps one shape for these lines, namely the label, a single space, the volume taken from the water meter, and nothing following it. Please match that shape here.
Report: 781.9547 m³
